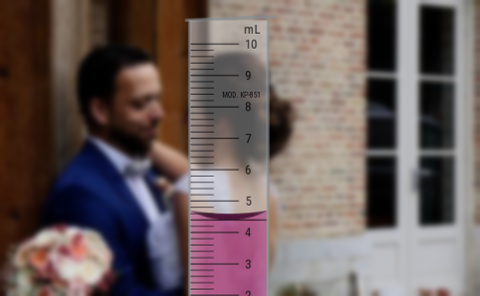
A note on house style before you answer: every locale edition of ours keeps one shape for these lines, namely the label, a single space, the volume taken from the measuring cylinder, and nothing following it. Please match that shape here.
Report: 4.4 mL
